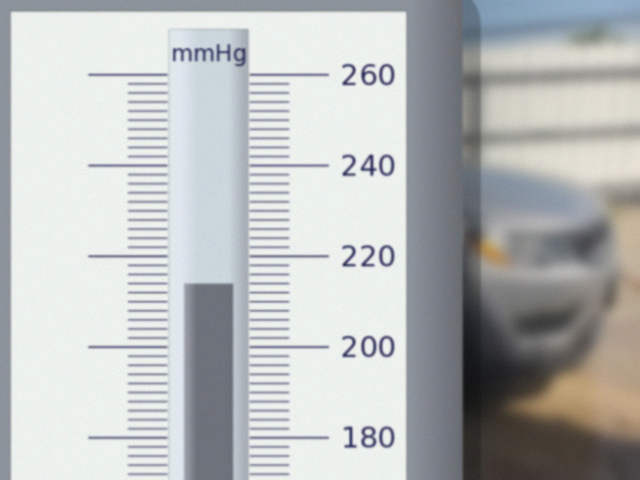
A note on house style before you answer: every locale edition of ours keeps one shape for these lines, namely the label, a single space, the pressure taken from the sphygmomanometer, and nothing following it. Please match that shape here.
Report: 214 mmHg
